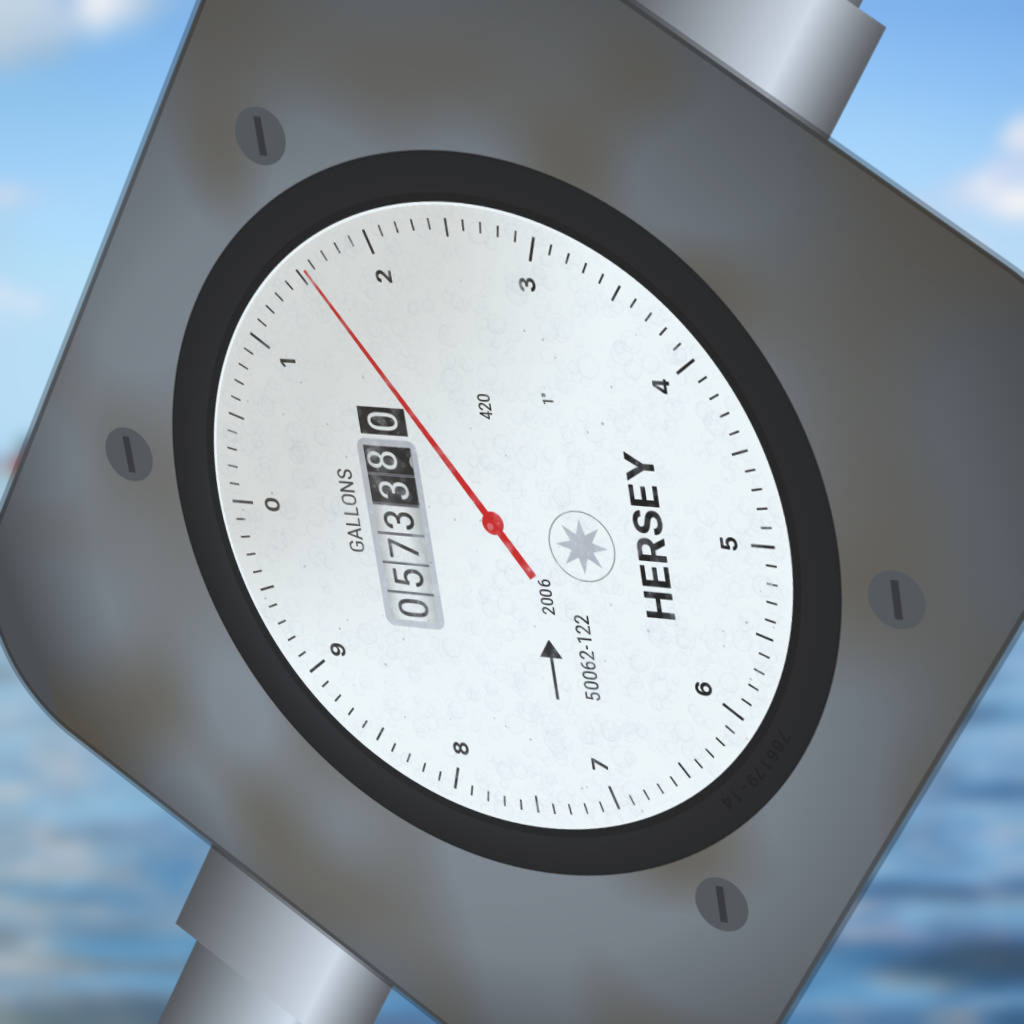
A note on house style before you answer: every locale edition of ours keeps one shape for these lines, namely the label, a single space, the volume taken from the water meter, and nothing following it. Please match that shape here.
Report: 573381.5 gal
